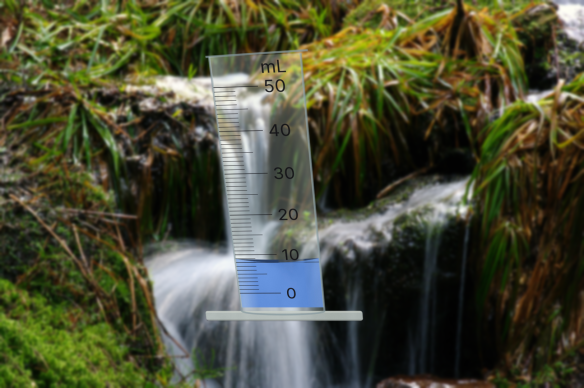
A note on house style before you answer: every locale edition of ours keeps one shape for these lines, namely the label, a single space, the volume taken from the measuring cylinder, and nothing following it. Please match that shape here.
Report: 8 mL
